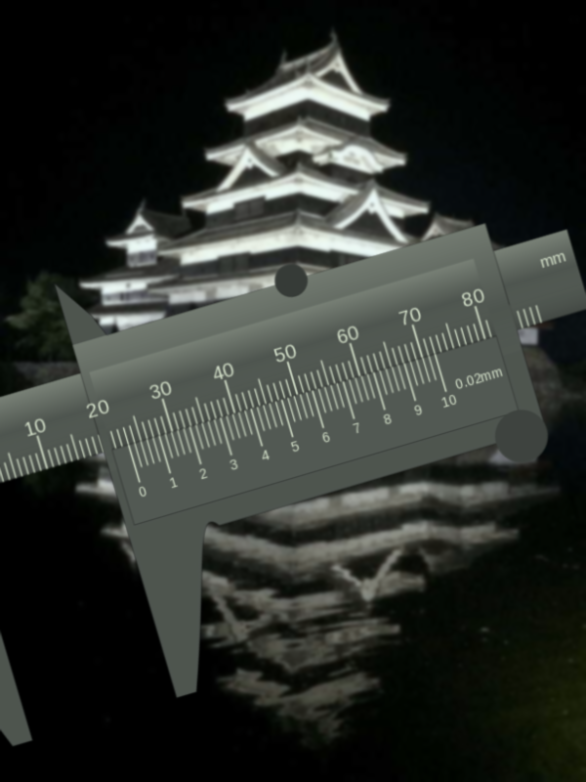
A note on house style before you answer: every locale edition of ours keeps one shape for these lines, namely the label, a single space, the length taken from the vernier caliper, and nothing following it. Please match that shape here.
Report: 23.0 mm
